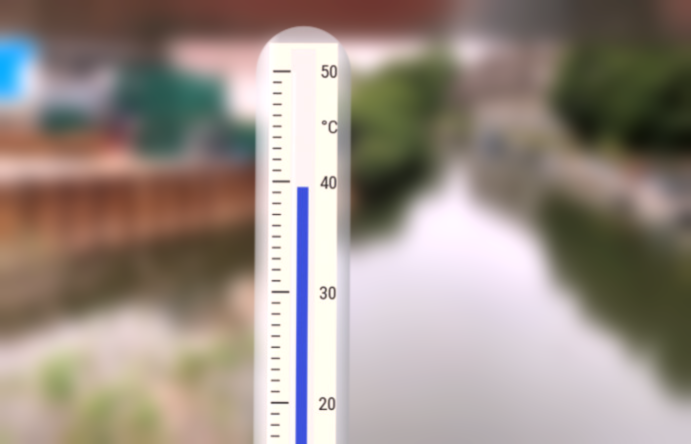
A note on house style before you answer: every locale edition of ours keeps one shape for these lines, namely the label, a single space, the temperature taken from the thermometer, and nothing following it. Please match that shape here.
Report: 39.5 °C
